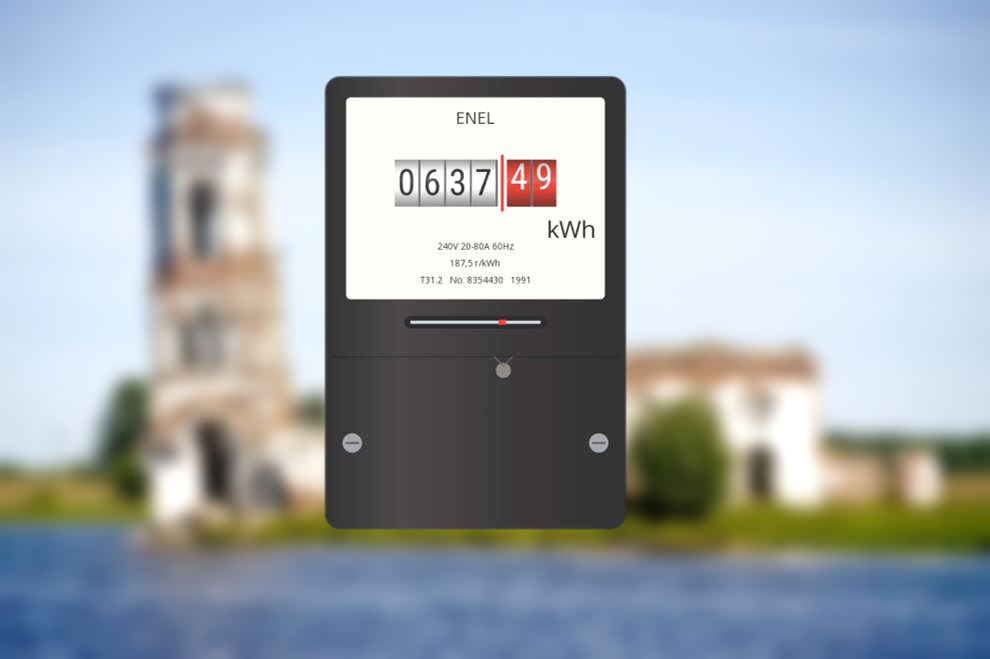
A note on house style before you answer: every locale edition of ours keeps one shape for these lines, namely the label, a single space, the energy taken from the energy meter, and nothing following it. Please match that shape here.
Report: 637.49 kWh
